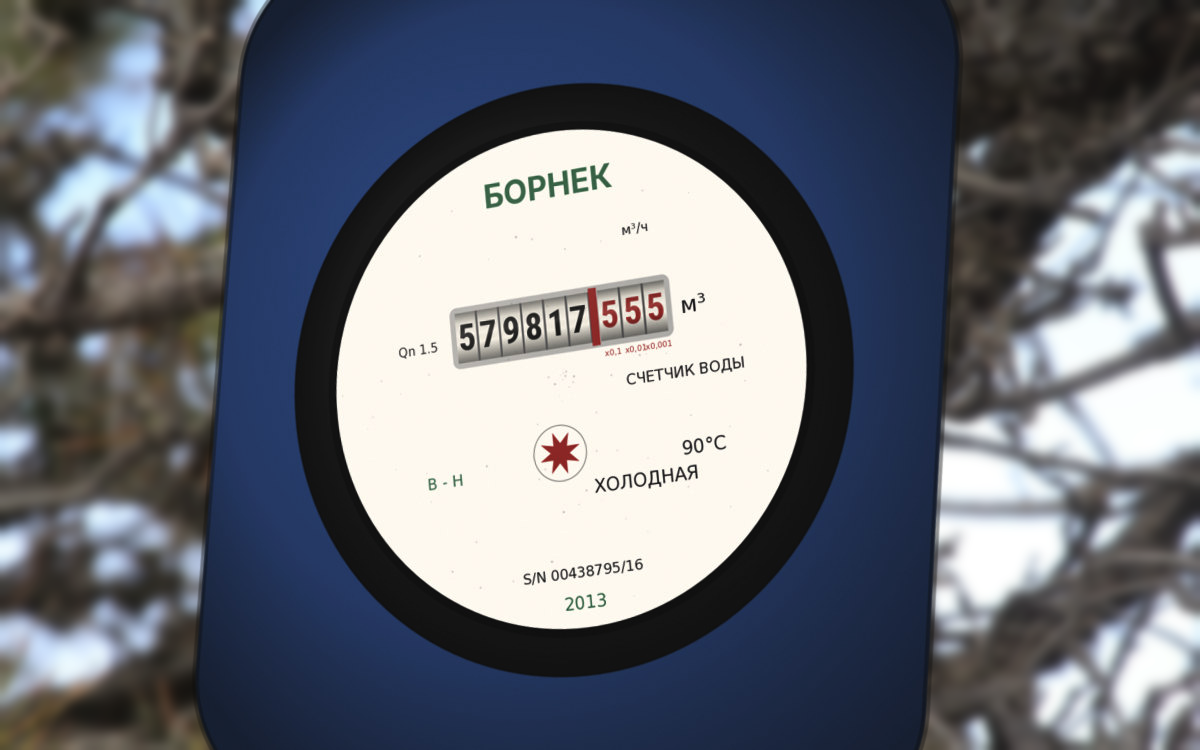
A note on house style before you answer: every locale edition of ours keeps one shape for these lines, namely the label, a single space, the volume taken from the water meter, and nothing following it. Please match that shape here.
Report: 579817.555 m³
